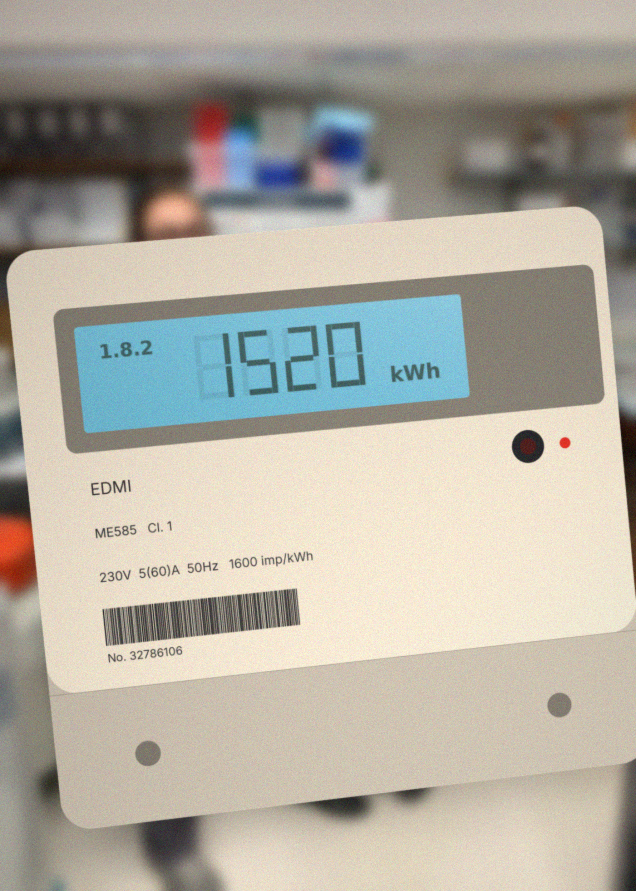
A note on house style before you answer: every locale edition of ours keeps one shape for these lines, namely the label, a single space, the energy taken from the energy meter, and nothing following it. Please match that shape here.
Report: 1520 kWh
